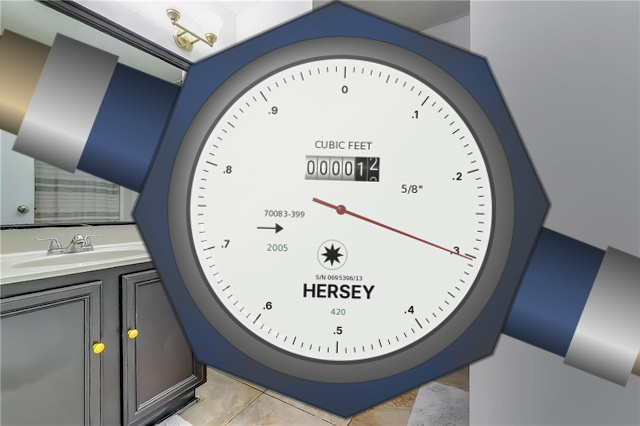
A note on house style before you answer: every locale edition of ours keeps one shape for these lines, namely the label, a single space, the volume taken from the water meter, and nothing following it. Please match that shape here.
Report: 12.30 ft³
